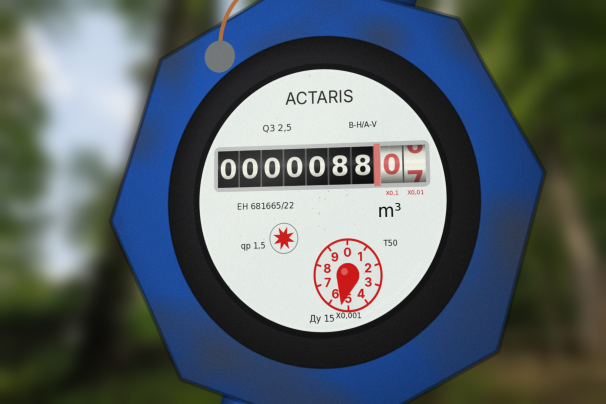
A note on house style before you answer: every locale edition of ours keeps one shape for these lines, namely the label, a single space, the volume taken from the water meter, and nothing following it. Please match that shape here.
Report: 88.065 m³
